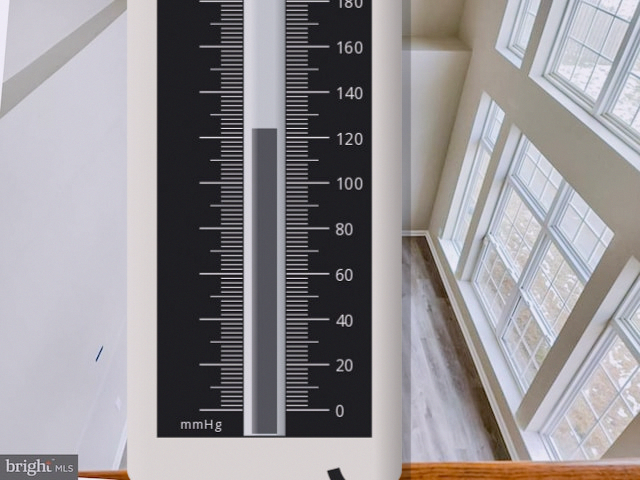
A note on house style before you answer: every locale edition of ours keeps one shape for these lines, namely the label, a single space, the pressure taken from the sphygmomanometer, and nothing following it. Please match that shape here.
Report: 124 mmHg
